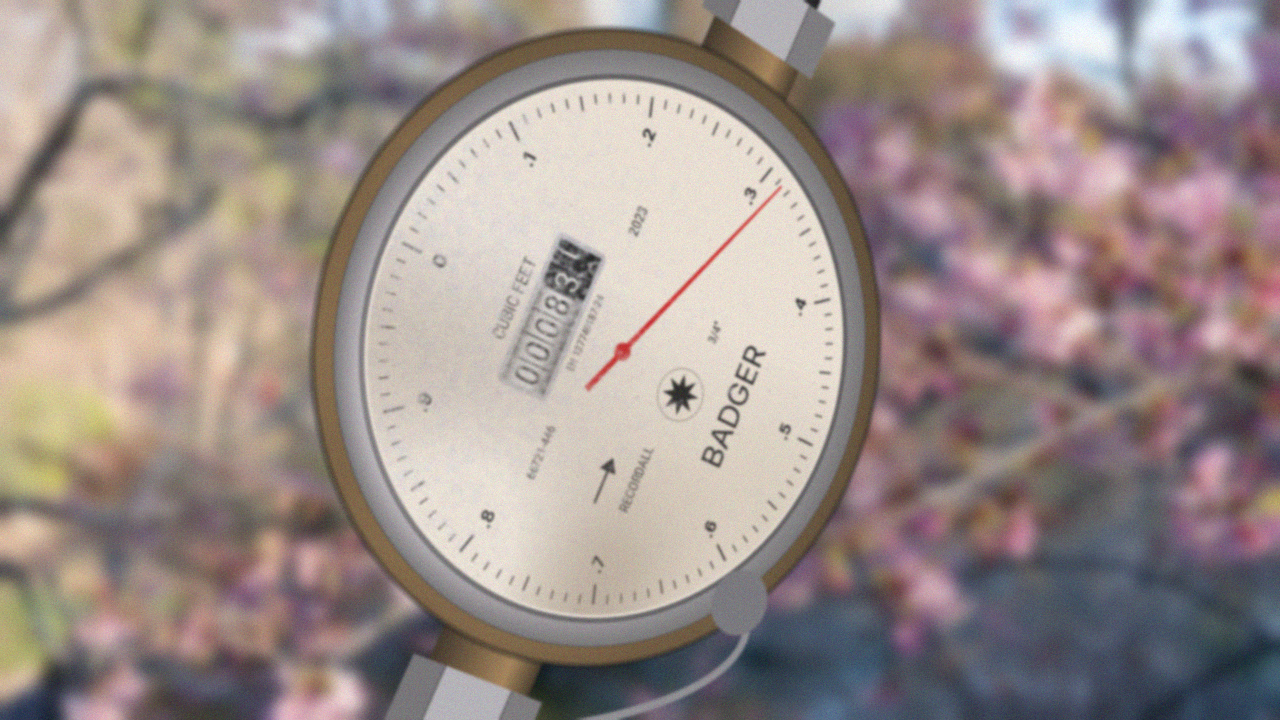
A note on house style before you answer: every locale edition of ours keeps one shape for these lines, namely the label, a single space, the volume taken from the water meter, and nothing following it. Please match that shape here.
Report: 831.31 ft³
